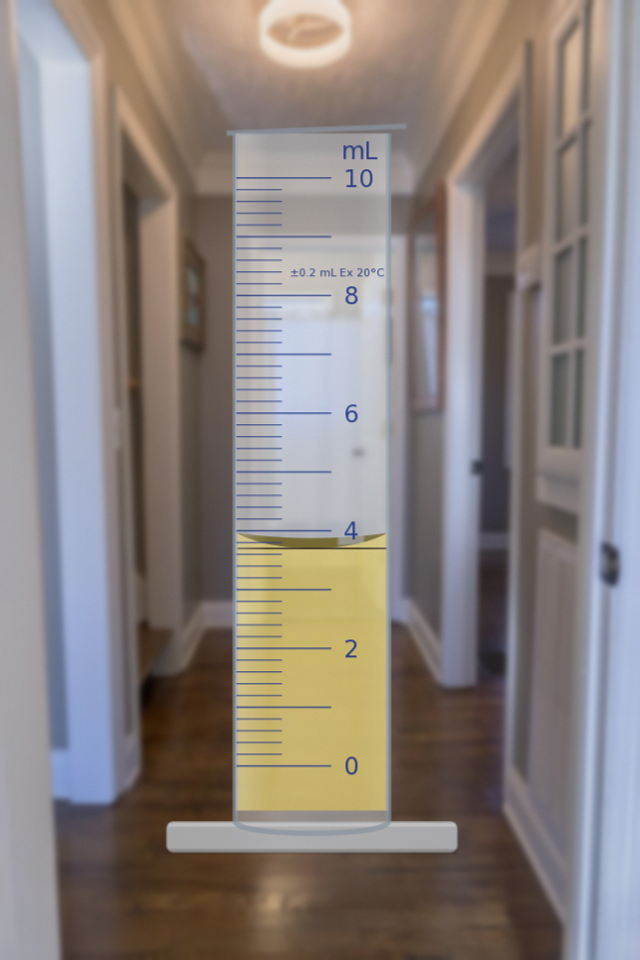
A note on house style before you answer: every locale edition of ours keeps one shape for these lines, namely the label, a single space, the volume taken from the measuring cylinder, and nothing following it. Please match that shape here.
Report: 3.7 mL
